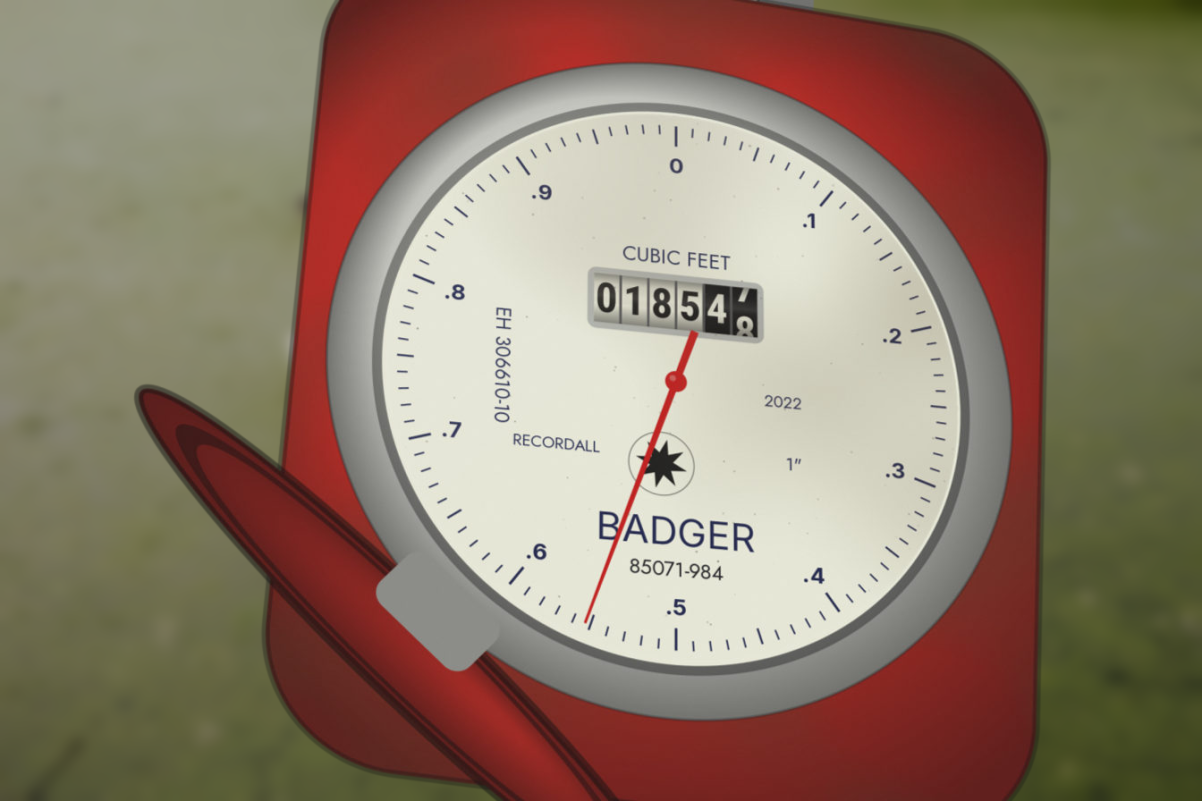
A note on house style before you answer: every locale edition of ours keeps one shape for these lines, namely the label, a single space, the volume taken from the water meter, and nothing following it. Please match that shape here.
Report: 18547.55 ft³
